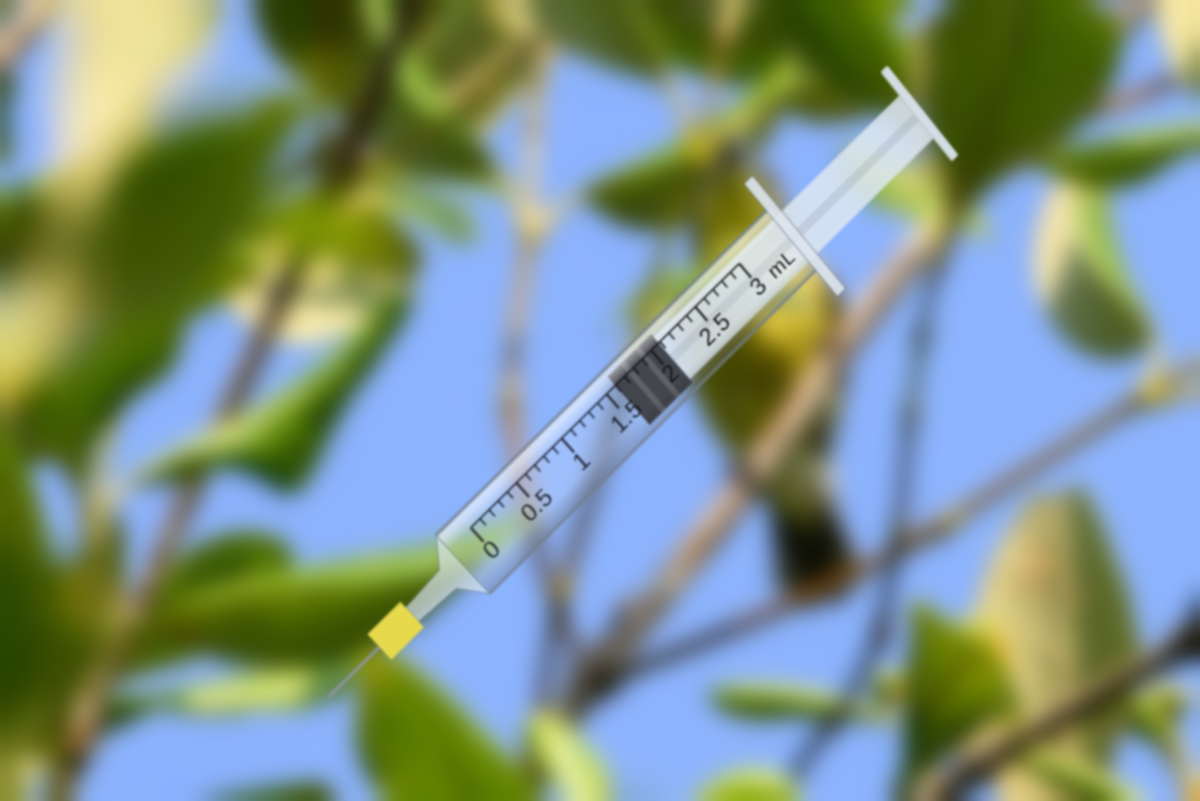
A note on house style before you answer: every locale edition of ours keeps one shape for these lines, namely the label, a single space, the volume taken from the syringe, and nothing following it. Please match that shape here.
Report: 1.6 mL
